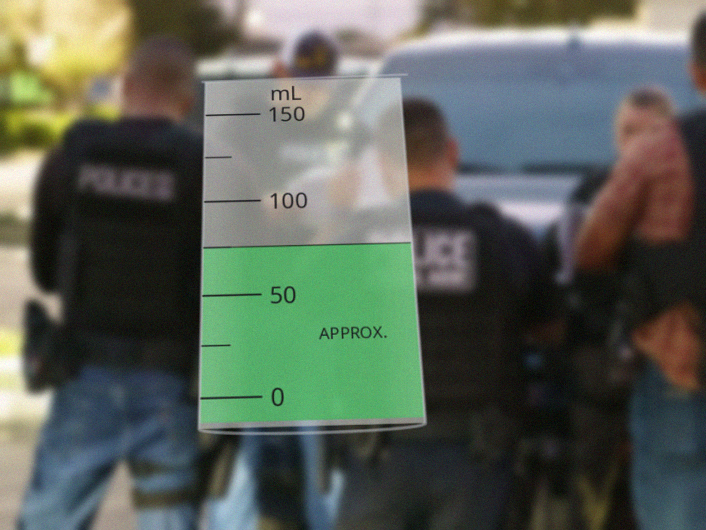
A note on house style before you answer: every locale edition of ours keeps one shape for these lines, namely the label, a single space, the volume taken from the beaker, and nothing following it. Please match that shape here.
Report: 75 mL
